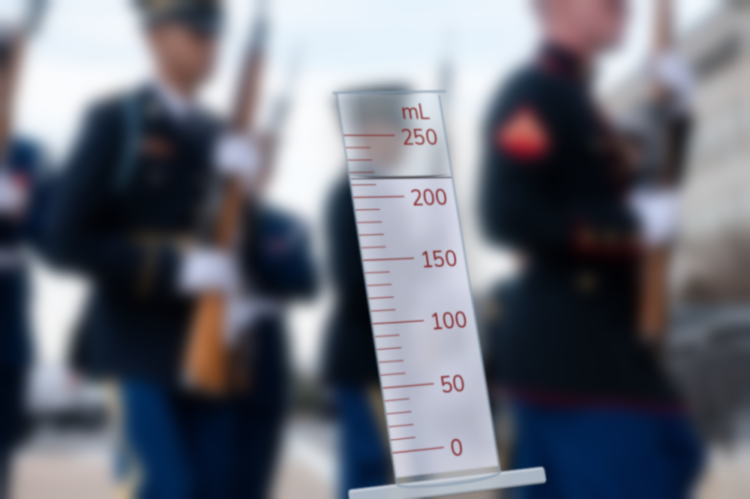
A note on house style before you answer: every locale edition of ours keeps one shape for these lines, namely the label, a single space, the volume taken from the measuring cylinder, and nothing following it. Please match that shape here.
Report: 215 mL
